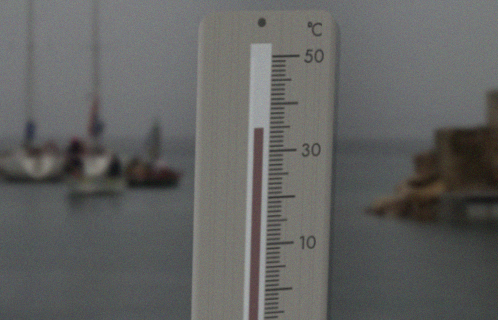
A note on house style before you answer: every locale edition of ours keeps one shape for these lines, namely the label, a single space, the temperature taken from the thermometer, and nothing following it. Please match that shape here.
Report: 35 °C
